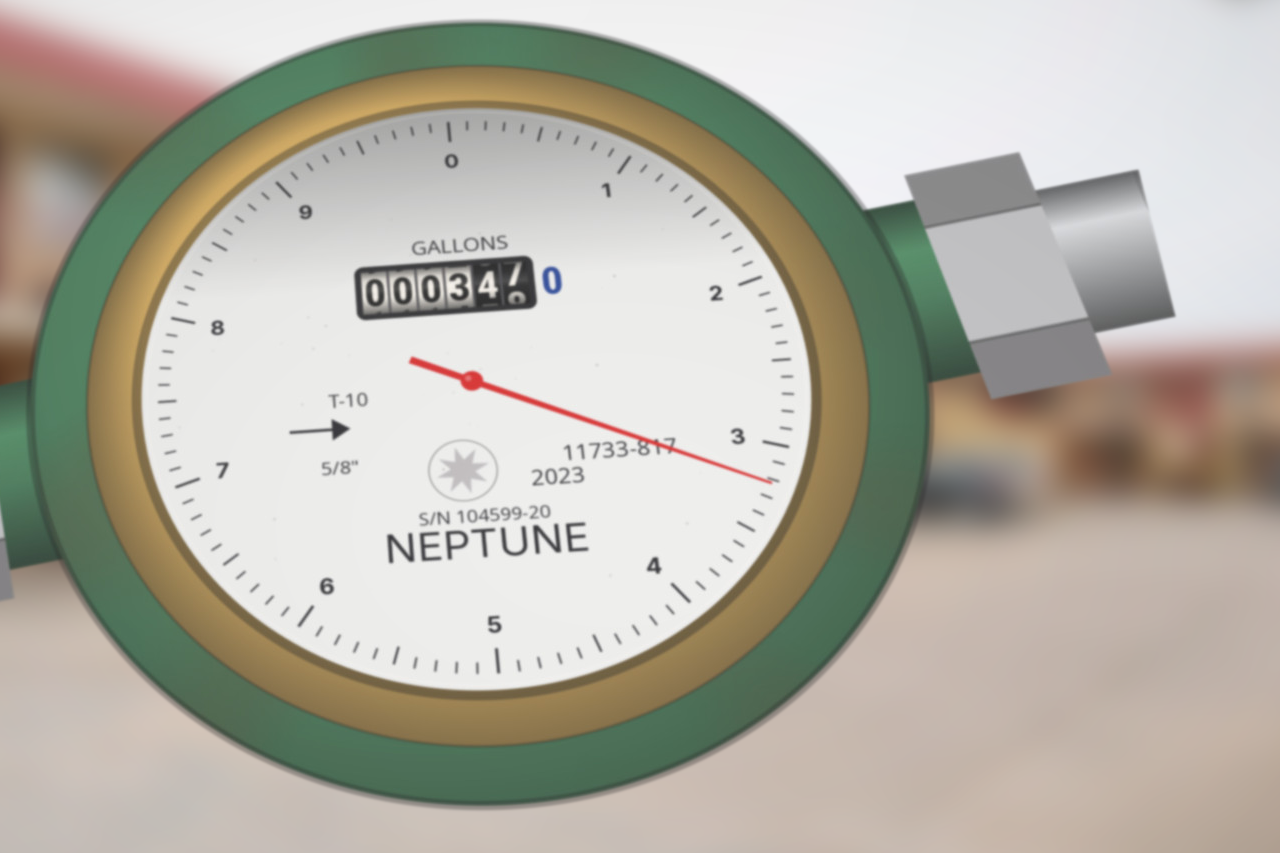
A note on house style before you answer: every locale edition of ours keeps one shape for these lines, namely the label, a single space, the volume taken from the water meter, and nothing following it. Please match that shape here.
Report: 3473.2 gal
